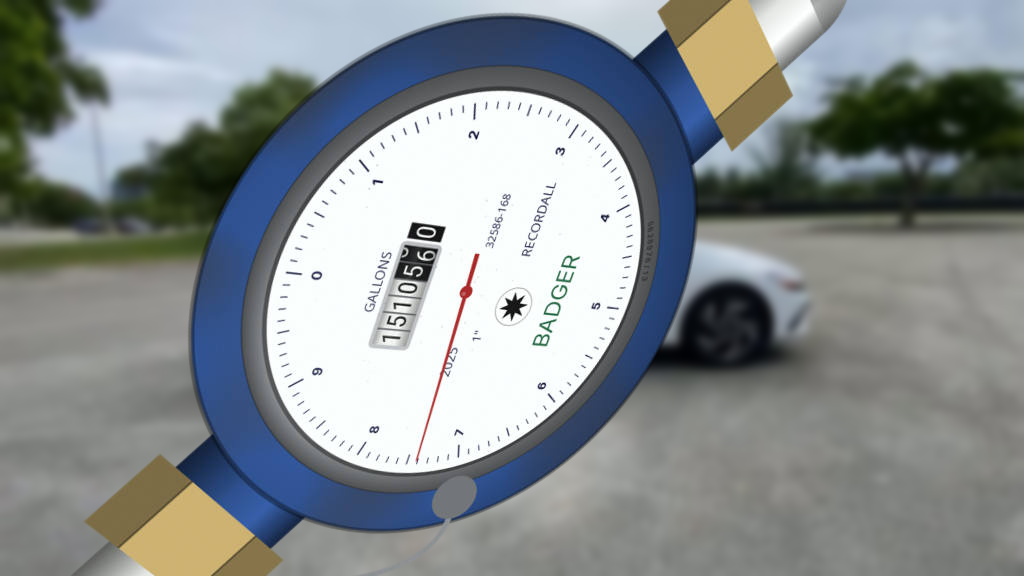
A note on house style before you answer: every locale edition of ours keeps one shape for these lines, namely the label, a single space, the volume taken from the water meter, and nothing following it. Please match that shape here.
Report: 1510557.4 gal
